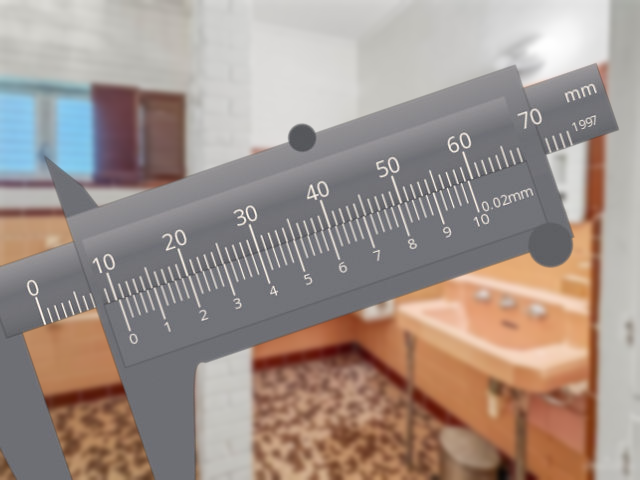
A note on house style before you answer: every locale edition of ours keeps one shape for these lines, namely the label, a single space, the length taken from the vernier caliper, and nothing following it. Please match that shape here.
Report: 10.4 mm
